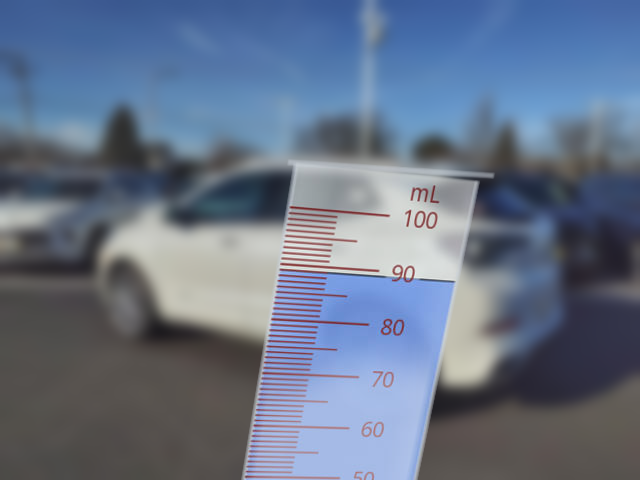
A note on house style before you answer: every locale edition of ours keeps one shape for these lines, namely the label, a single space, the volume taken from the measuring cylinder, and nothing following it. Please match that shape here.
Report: 89 mL
